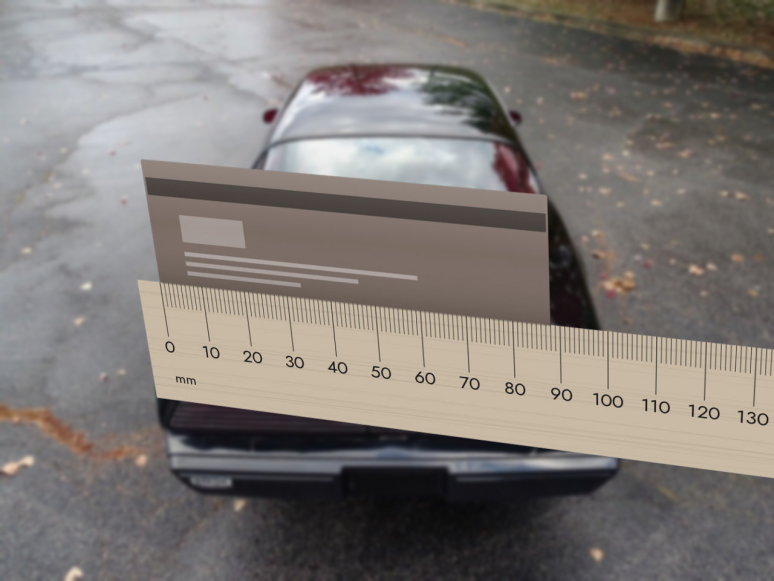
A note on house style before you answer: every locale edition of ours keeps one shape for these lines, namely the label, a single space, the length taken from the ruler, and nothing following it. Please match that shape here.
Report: 88 mm
